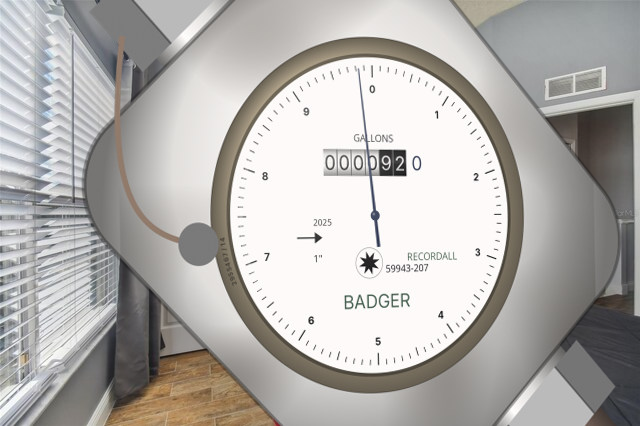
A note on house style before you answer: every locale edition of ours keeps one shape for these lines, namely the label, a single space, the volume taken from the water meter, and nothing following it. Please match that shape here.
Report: 919.8 gal
